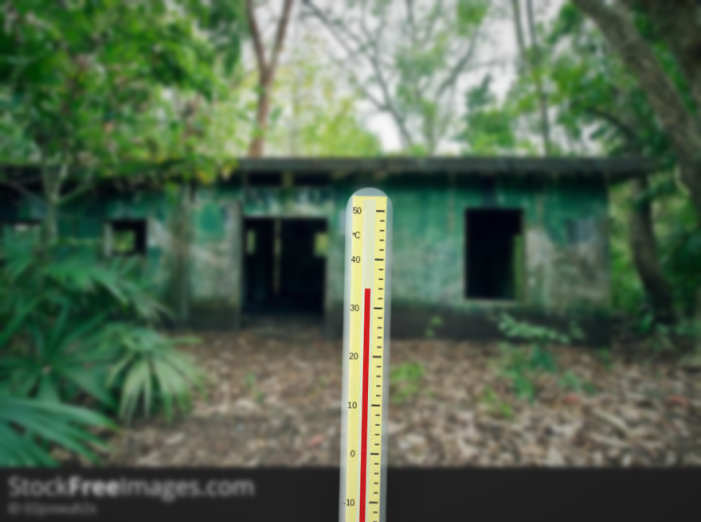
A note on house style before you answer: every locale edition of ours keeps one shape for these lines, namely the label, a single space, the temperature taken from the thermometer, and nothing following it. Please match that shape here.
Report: 34 °C
